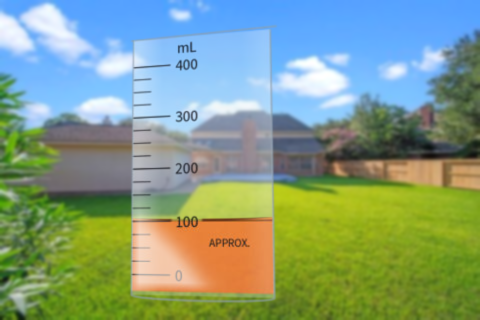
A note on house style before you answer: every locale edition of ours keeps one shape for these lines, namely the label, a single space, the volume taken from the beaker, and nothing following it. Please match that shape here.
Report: 100 mL
